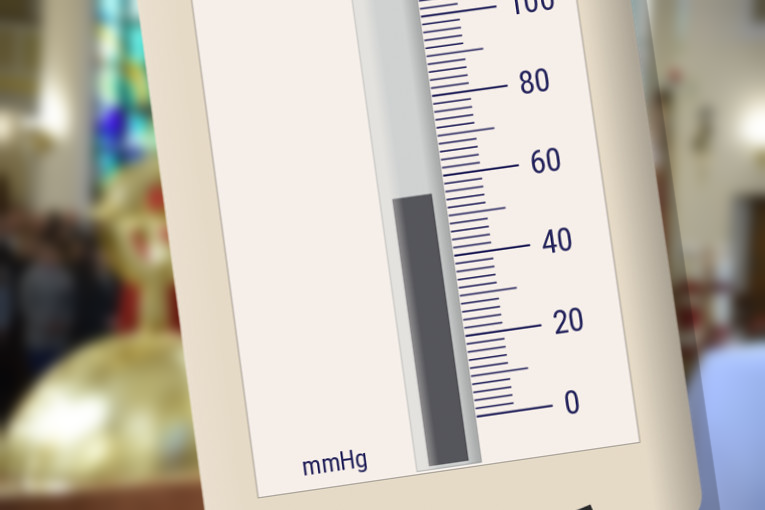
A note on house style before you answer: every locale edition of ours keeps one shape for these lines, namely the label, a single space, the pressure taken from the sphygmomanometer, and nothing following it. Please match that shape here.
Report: 56 mmHg
